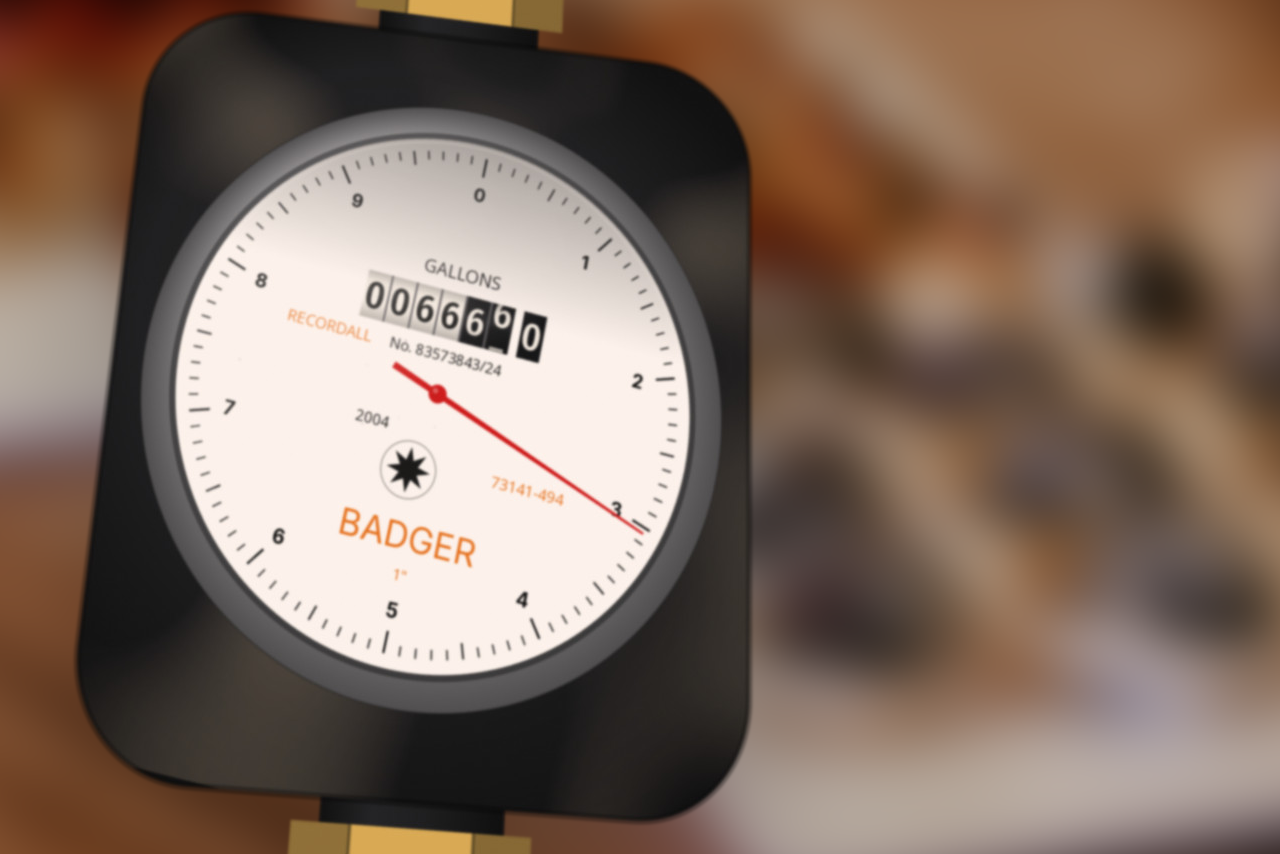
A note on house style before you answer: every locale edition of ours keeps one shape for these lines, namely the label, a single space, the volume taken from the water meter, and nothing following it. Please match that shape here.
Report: 66663.0 gal
